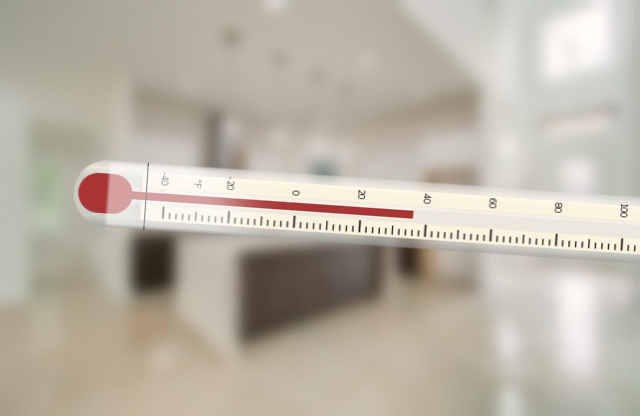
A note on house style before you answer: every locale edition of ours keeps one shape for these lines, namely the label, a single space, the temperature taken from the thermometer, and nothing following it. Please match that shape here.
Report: 36 °F
